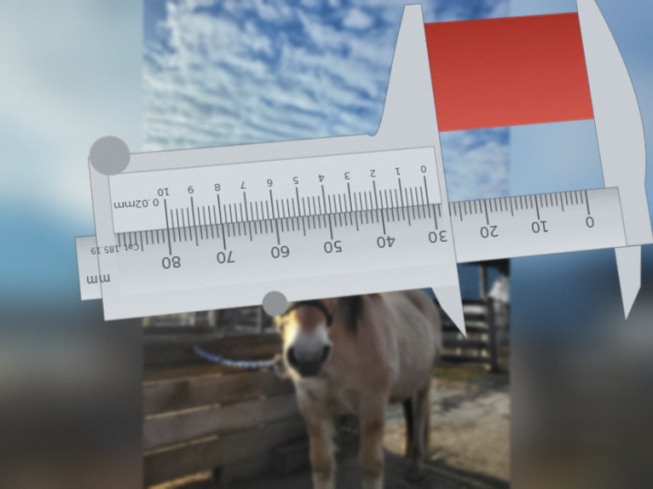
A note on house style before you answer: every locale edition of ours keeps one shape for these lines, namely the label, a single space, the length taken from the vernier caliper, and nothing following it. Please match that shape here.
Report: 31.0 mm
